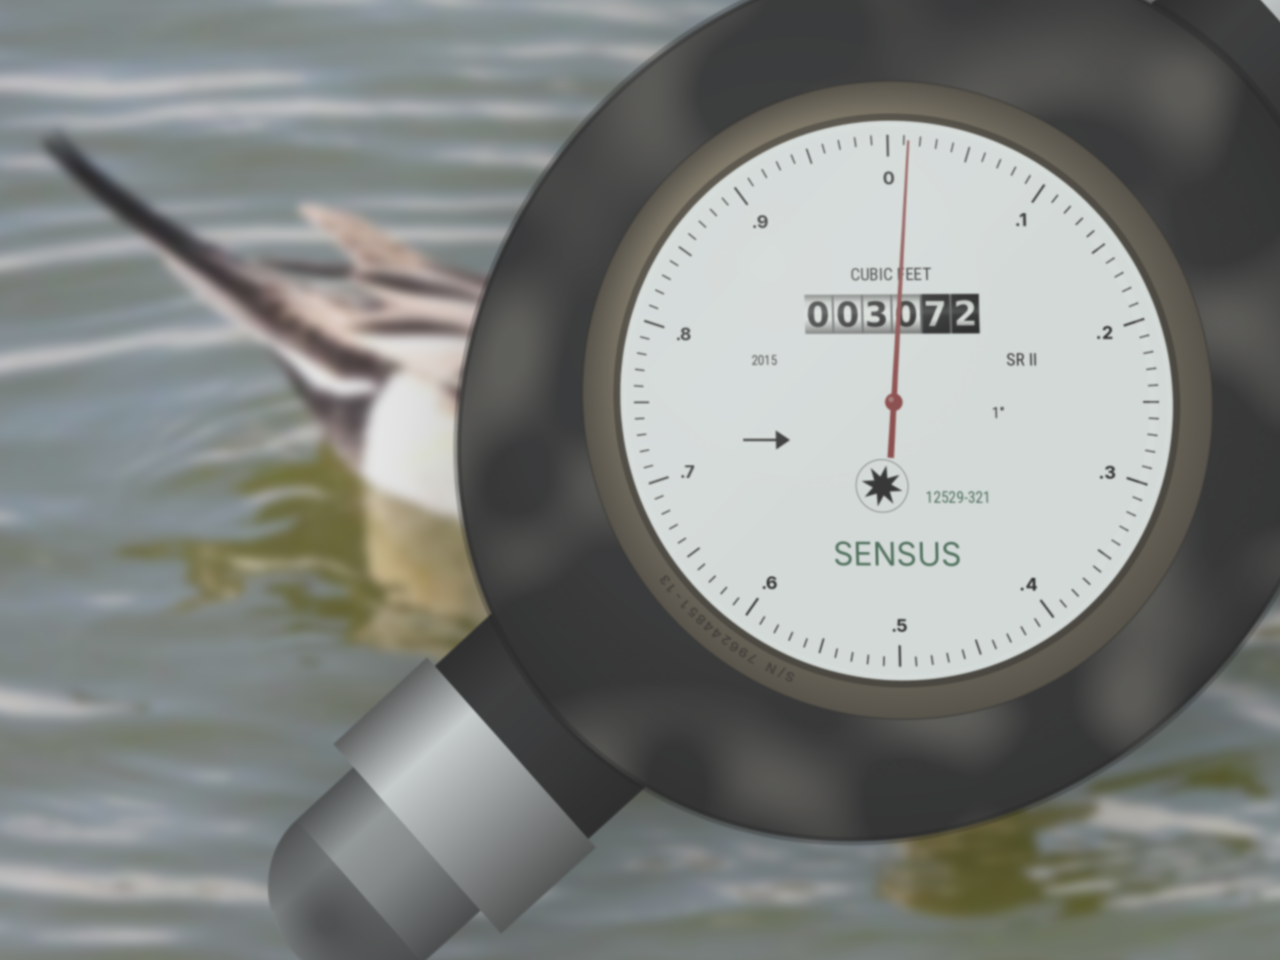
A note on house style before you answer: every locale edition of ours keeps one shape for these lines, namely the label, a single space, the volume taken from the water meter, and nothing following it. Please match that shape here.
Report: 3072.01 ft³
